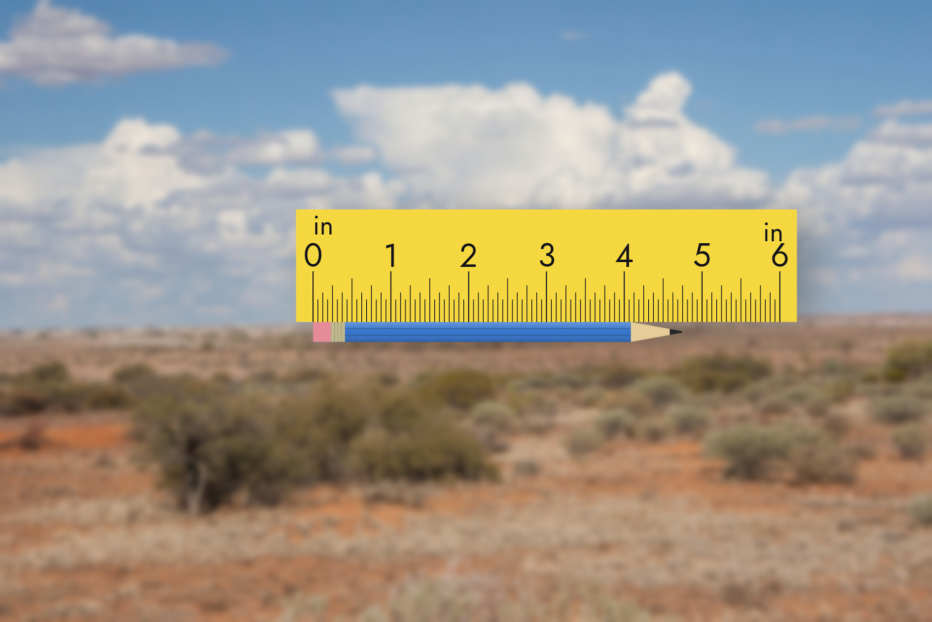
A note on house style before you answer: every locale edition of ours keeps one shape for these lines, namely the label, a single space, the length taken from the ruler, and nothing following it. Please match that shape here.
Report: 4.75 in
